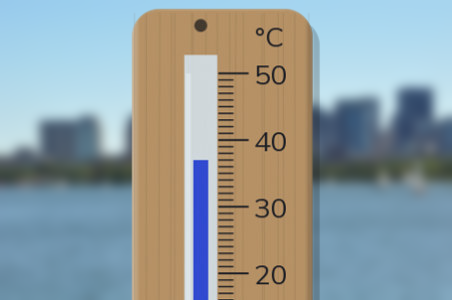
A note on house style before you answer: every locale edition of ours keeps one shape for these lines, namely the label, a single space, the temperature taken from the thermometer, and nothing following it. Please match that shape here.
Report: 37 °C
